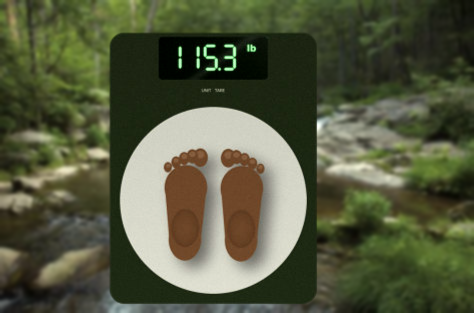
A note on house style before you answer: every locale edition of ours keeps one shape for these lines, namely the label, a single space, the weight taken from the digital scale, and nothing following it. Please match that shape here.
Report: 115.3 lb
